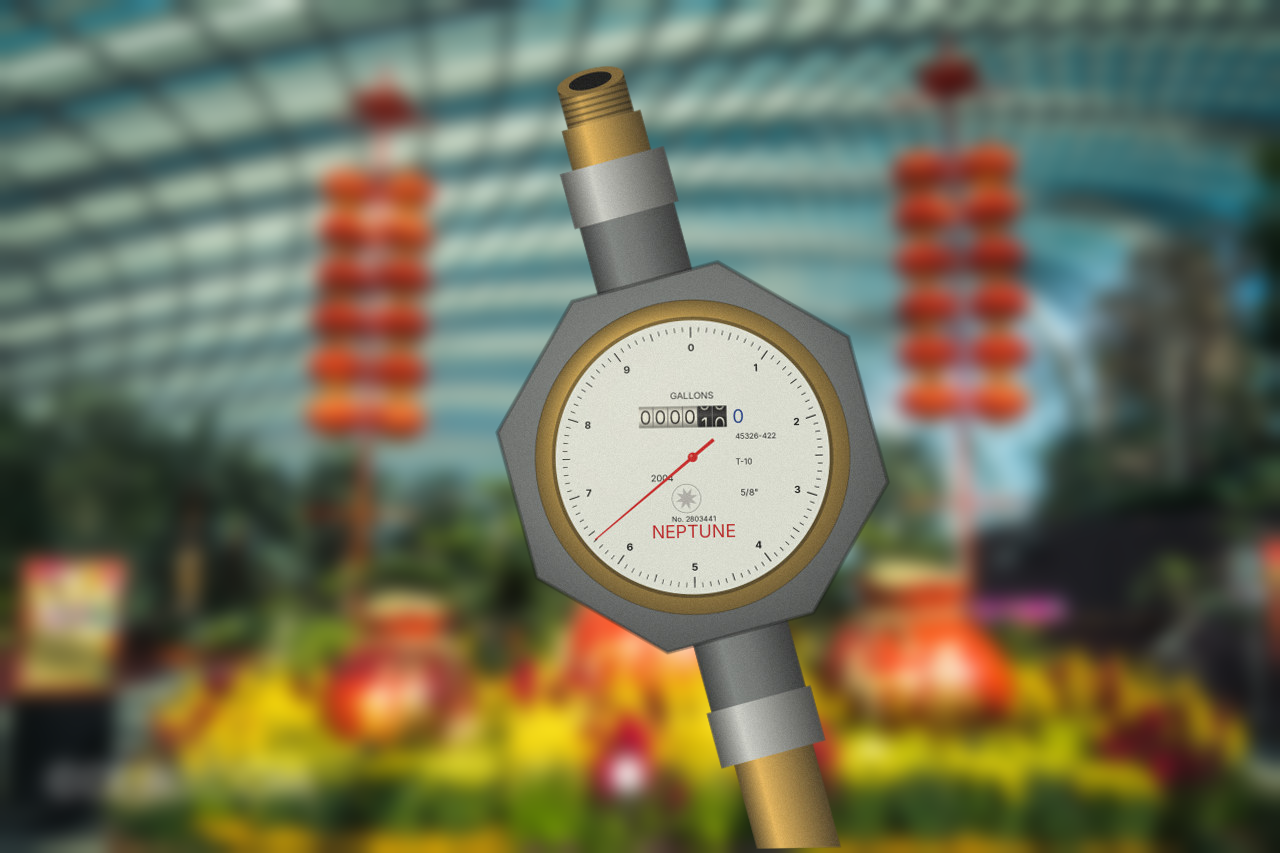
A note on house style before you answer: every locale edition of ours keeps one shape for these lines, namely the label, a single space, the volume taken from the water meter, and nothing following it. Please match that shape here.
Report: 96.4 gal
